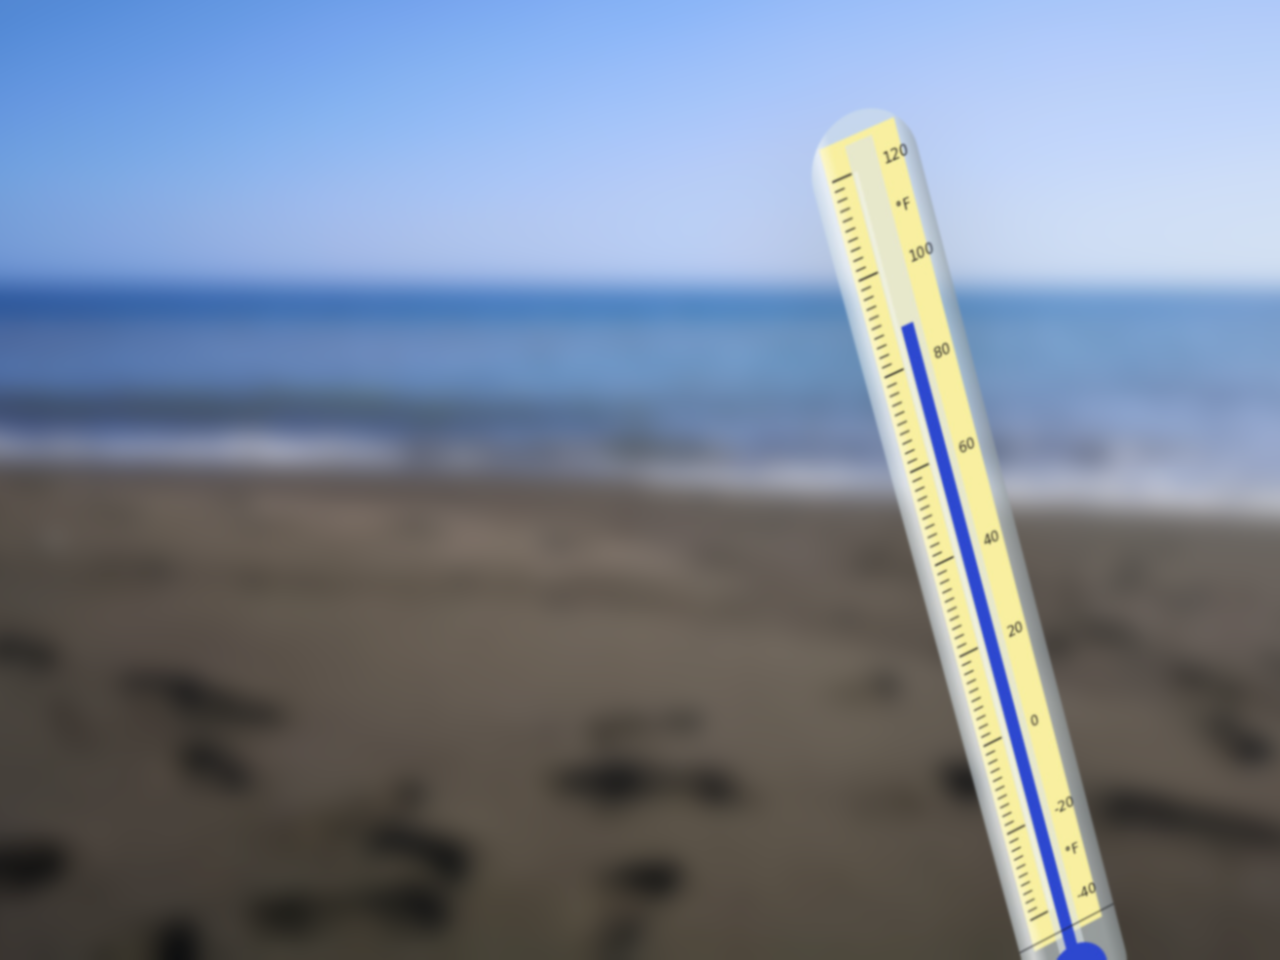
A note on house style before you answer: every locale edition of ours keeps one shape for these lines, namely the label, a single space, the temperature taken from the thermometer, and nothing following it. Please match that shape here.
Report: 88 °F
